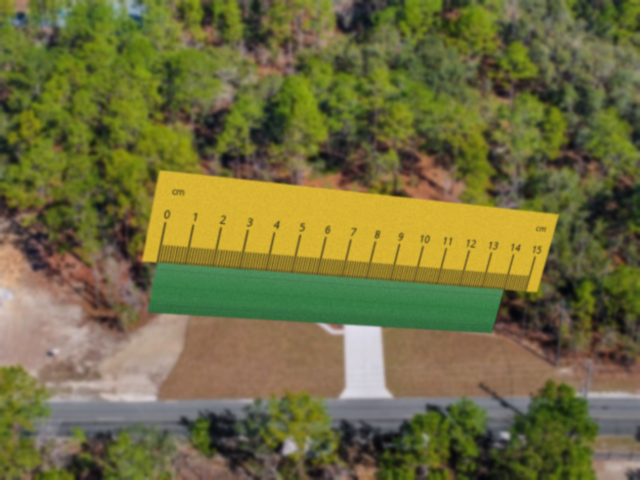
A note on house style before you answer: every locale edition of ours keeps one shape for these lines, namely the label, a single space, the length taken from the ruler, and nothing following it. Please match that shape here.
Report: 14 cm
